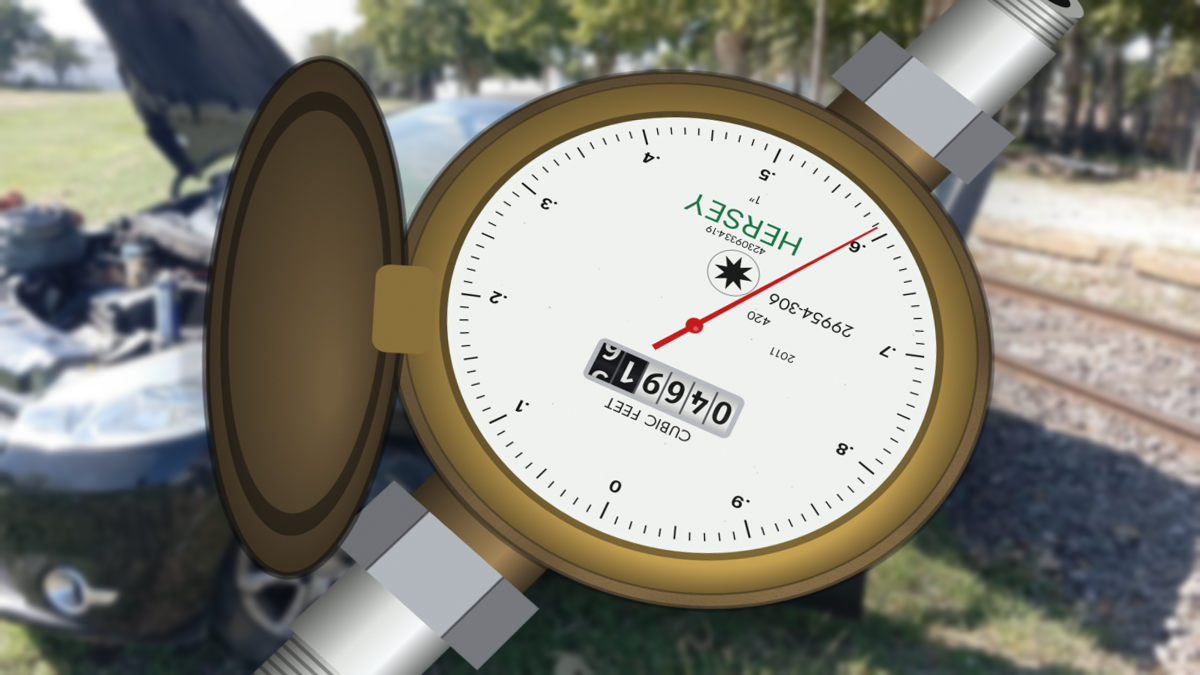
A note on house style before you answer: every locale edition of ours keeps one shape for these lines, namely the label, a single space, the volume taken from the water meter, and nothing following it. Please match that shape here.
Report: 46915.59 ft³
